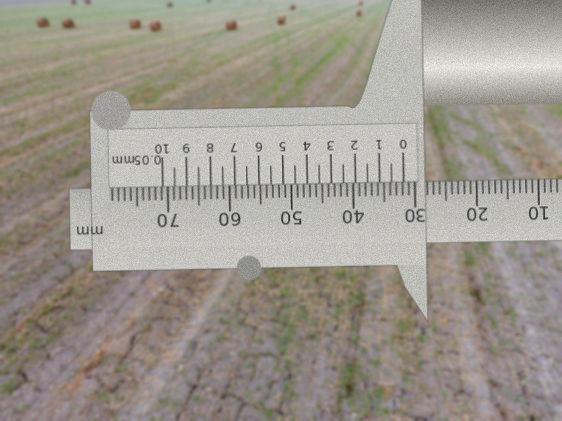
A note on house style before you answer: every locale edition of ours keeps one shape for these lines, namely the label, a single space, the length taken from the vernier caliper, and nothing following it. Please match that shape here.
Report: 31.8 mm
